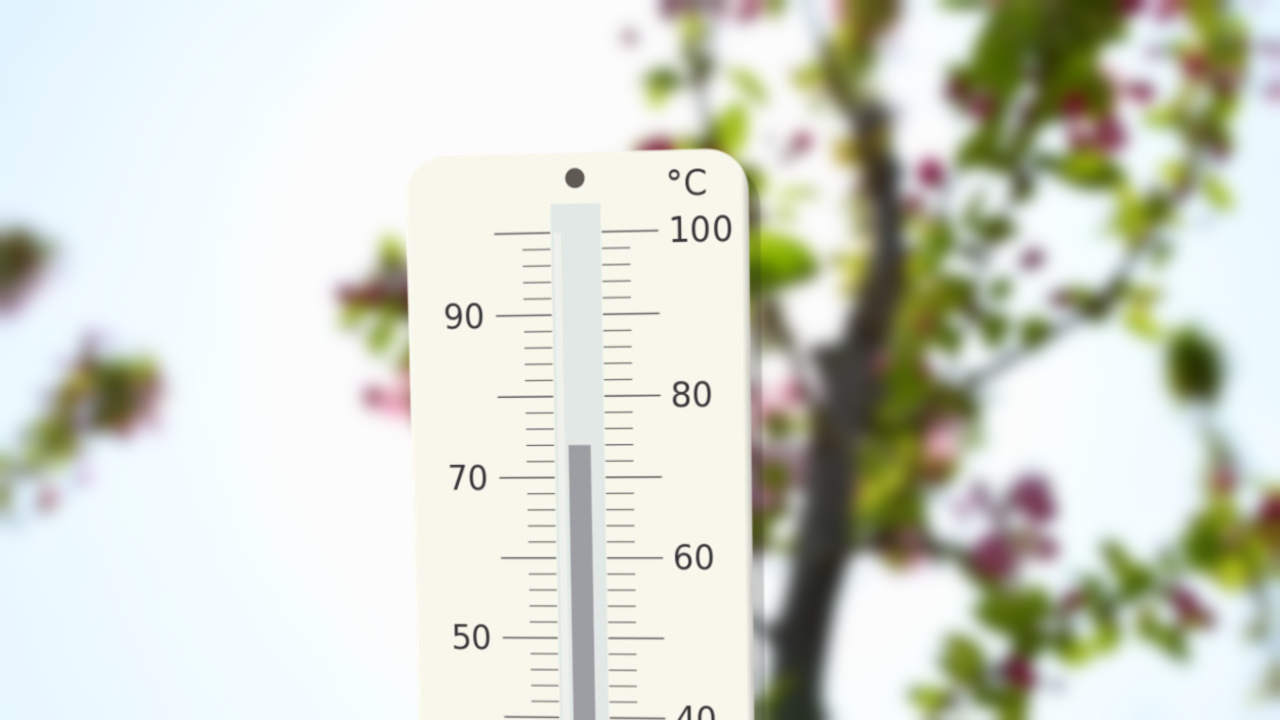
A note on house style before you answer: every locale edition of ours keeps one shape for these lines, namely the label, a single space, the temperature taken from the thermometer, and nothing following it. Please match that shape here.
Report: 74 °C
